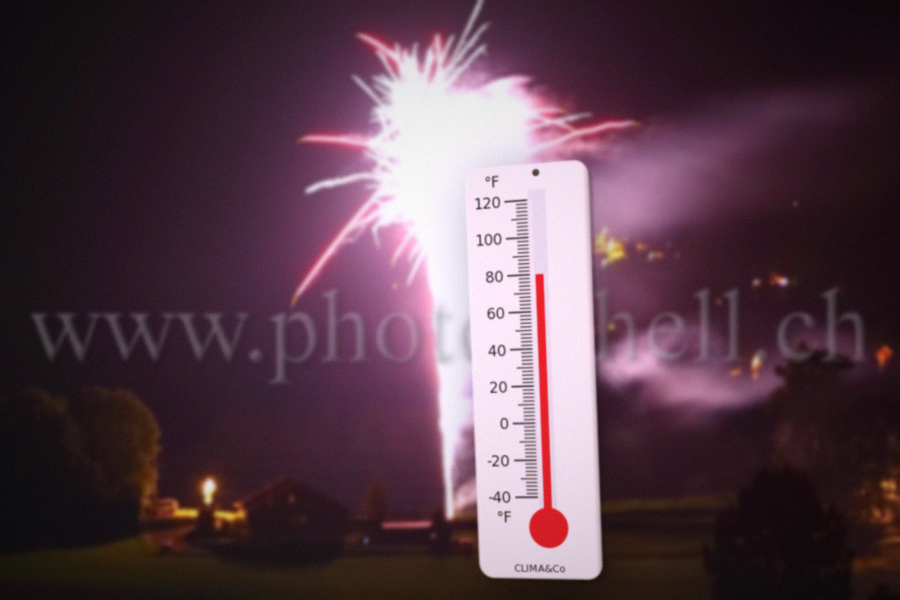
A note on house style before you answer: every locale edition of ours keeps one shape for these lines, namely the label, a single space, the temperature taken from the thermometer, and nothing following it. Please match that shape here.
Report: 80 °F
